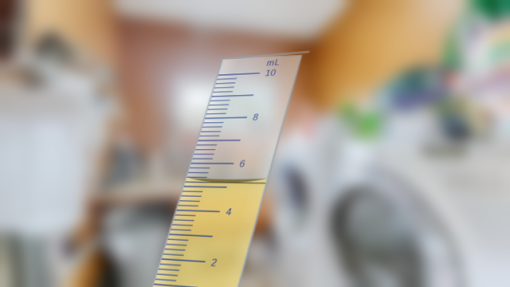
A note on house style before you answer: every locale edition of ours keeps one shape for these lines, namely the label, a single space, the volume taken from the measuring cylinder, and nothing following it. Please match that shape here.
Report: 5.2 mL
